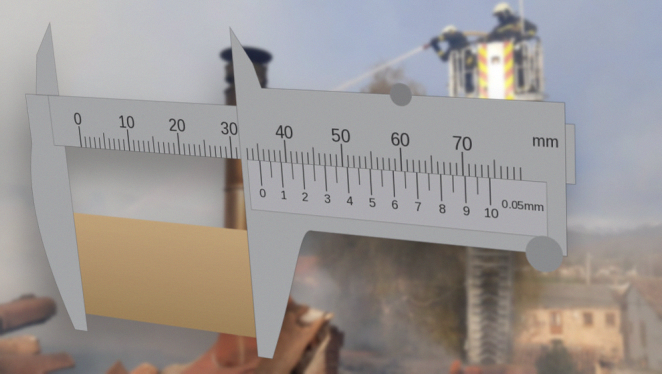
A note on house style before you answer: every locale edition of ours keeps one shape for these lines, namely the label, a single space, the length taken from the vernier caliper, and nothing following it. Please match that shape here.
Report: 35.2 mm
